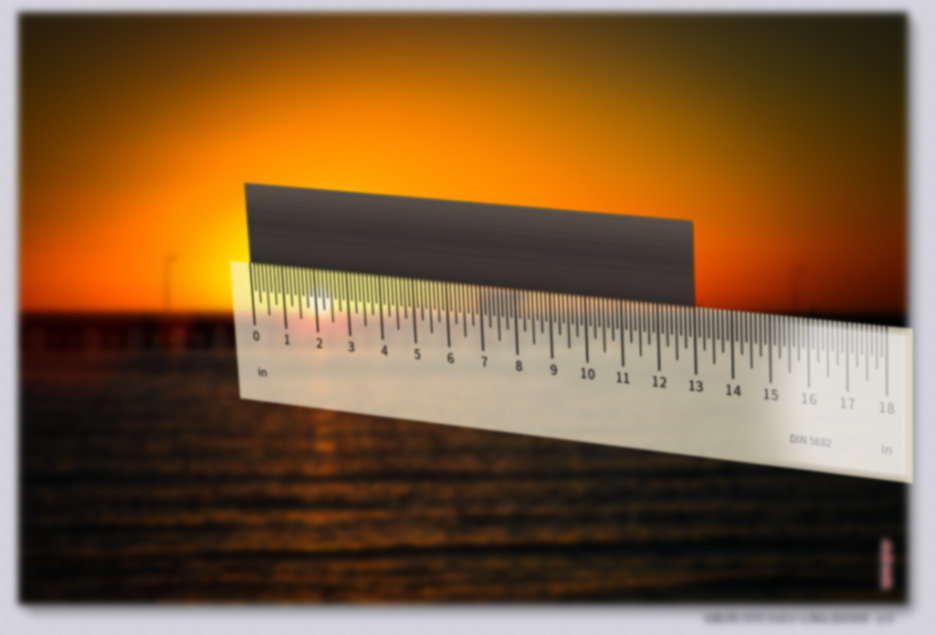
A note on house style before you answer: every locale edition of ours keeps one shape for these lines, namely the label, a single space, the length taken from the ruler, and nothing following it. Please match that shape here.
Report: 13 in
